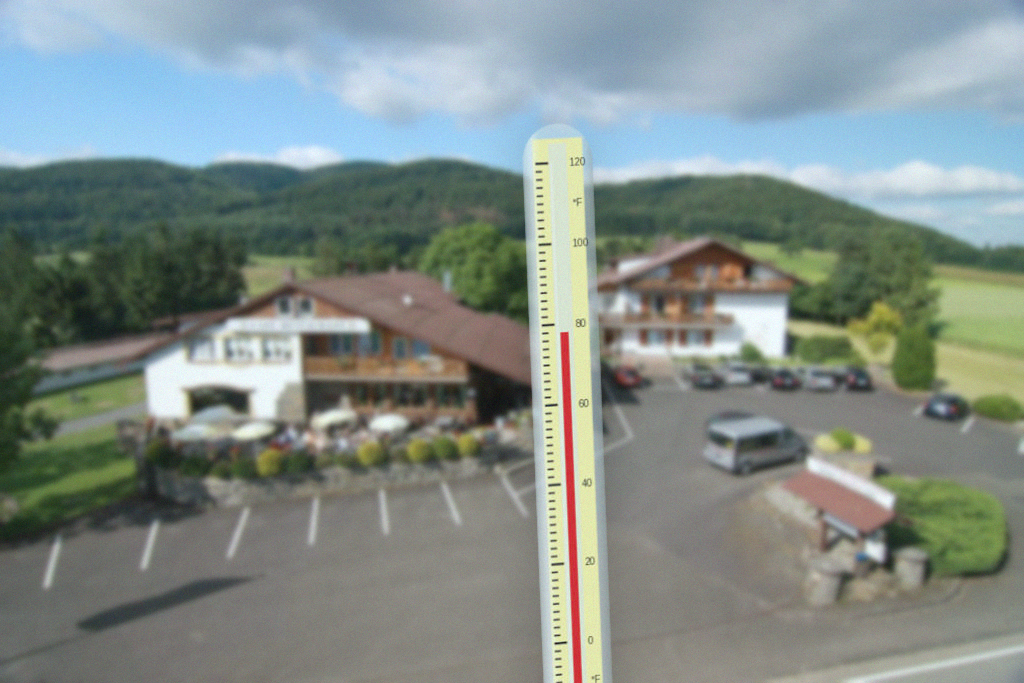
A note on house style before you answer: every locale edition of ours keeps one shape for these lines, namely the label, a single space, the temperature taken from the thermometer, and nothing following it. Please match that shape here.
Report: 78 °F
